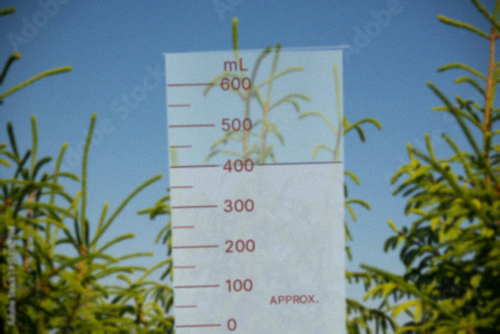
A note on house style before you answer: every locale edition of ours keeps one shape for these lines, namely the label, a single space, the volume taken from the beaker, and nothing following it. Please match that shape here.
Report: 400 mL
